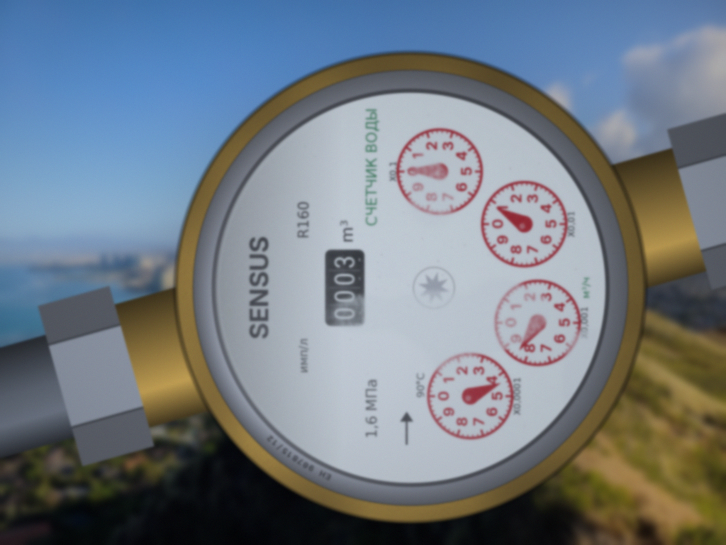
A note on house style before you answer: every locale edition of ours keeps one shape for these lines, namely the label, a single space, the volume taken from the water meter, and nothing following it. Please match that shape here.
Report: 3.0084 m³
